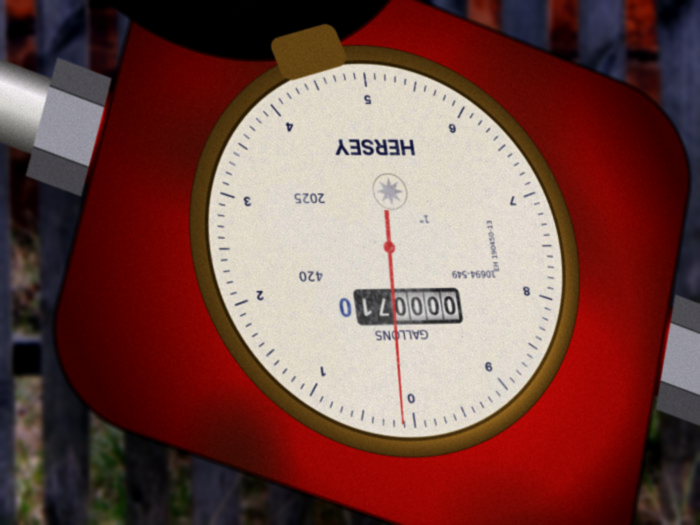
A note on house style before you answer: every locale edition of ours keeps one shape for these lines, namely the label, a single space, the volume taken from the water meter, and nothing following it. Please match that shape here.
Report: 710.1 gal
